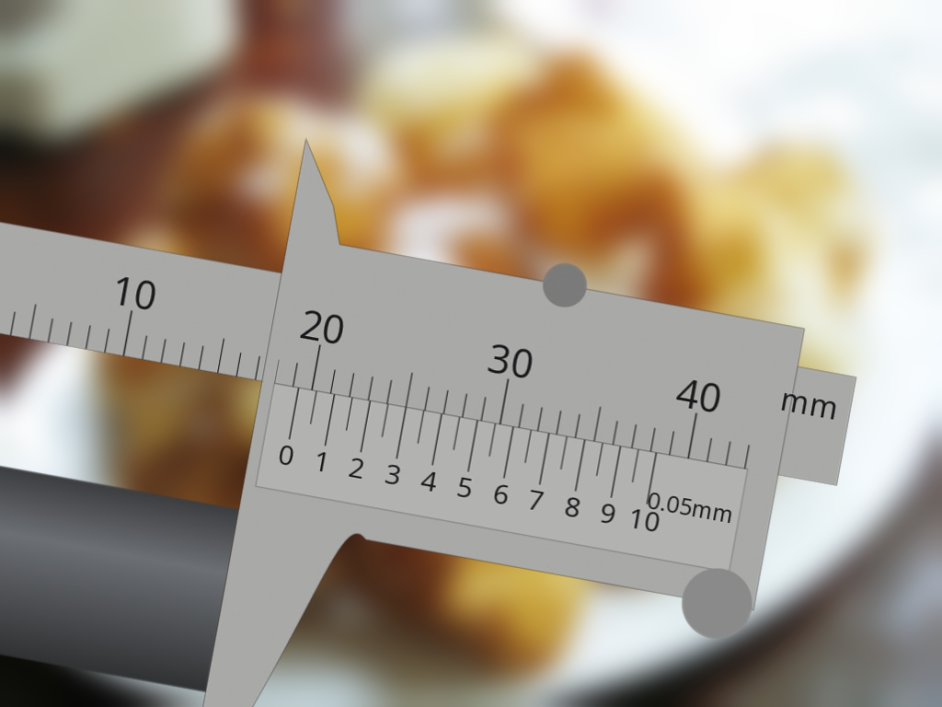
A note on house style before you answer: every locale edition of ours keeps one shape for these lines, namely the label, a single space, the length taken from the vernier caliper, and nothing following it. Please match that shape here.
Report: 19.3 mm
